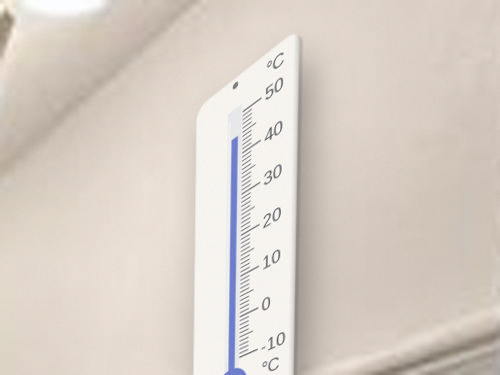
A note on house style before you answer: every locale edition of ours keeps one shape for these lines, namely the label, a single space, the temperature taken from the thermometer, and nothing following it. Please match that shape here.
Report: 45 °C
